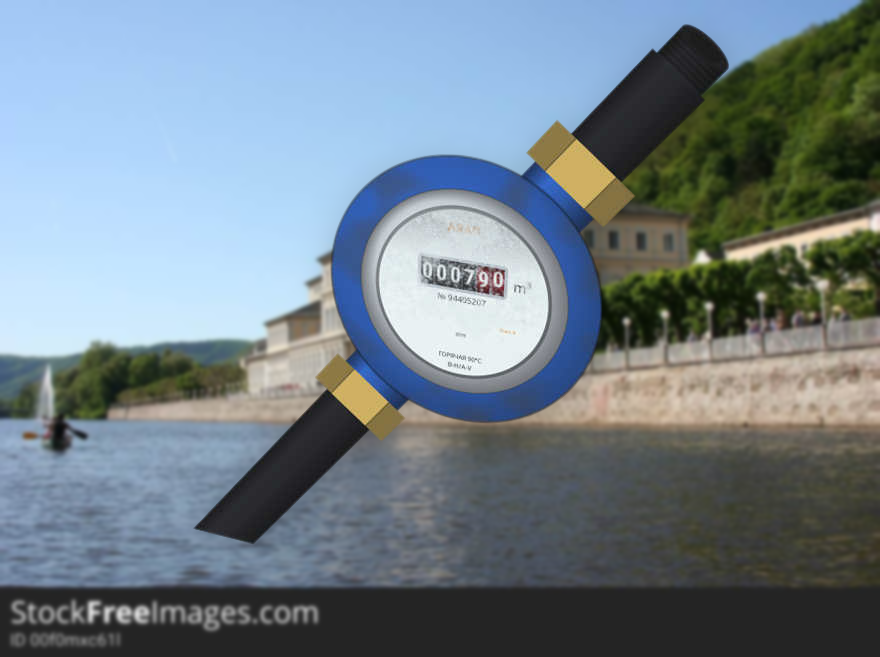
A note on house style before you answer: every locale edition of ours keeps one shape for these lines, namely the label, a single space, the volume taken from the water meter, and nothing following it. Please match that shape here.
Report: 7.90 m³
